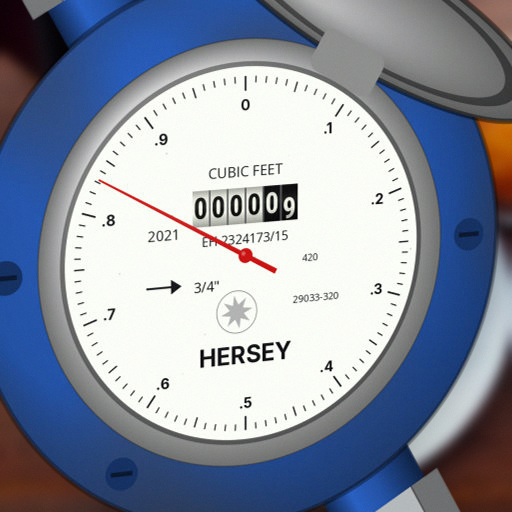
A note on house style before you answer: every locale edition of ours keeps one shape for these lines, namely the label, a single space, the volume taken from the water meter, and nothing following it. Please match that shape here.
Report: 8.83 ft³
